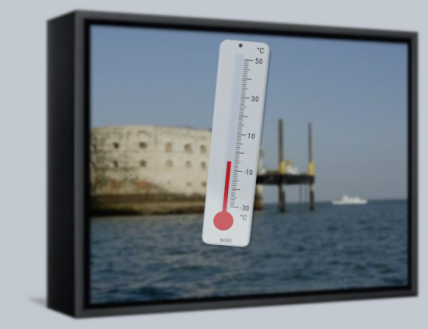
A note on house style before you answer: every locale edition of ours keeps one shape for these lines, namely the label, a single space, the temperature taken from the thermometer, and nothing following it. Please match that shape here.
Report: -5 °C
